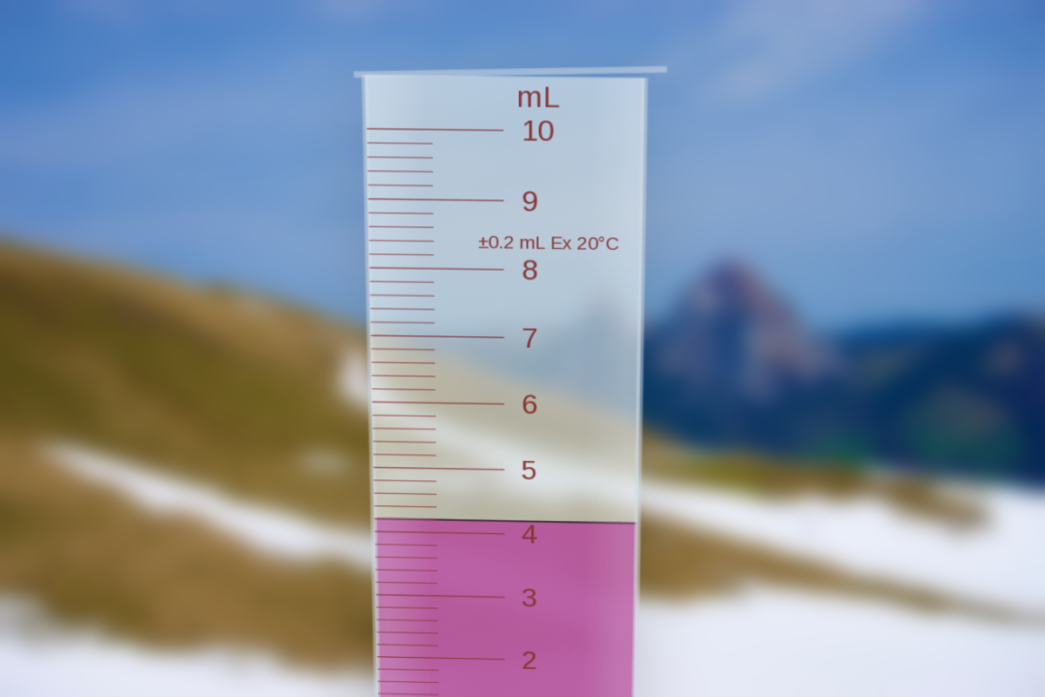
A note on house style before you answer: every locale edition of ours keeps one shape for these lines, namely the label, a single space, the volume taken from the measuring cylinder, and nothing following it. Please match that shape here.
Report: 4.2 mL
